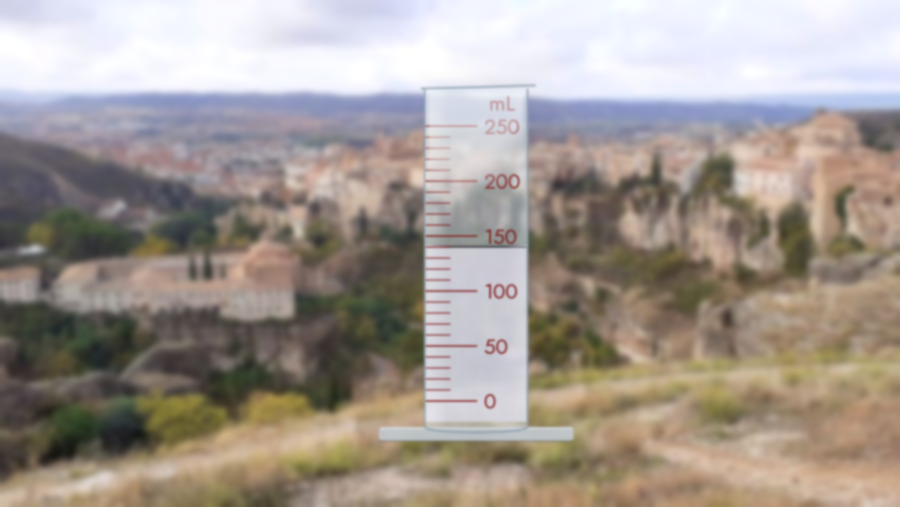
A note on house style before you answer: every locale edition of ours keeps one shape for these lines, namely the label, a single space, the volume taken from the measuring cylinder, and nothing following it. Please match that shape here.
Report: 140 mL
